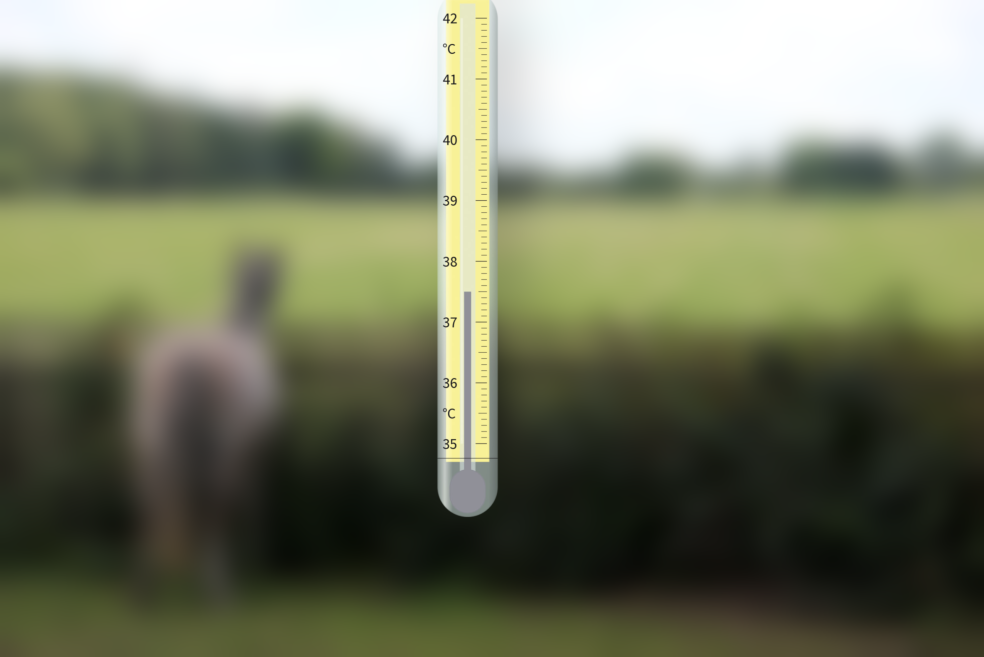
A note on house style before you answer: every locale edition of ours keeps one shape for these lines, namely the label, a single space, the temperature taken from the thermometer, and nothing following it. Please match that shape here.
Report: 37.5 °C
